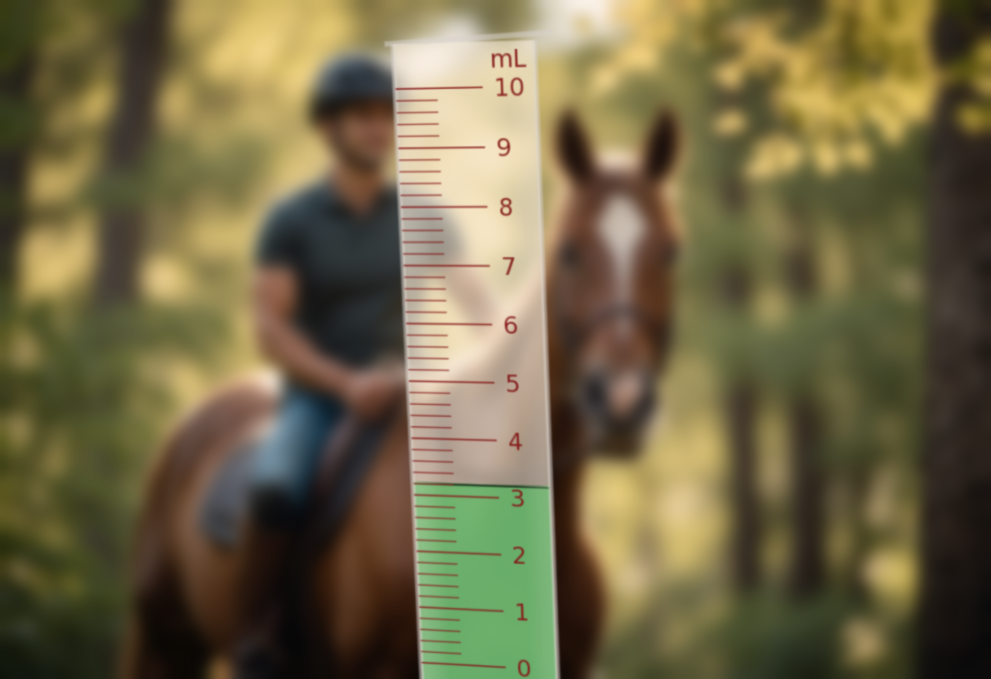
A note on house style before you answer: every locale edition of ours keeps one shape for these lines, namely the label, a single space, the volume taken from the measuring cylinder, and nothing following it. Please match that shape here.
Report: 3.2 mL
